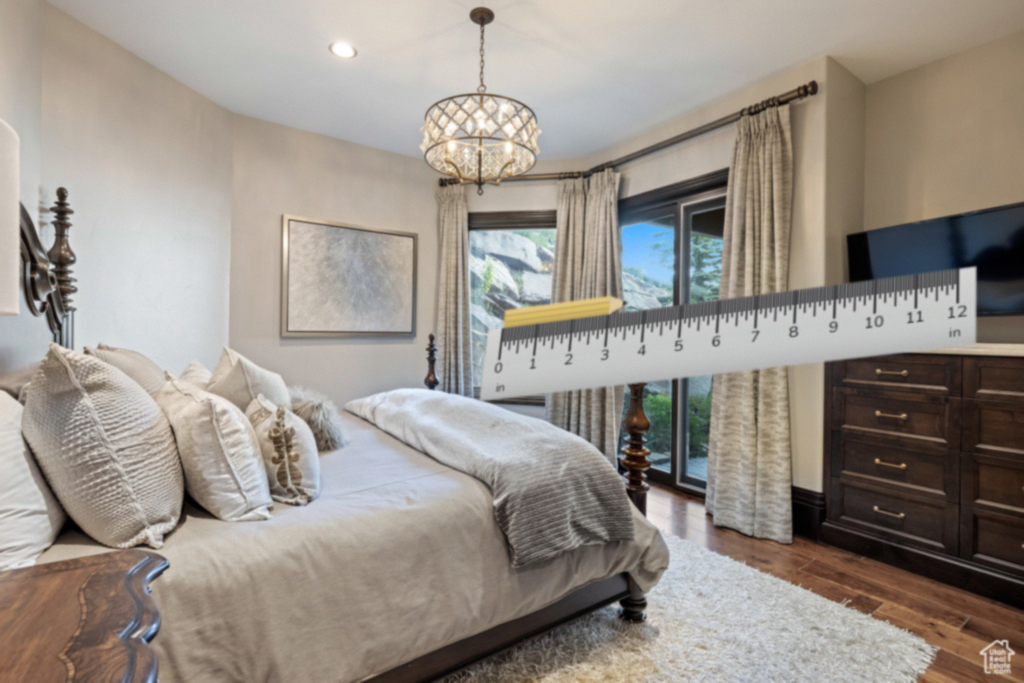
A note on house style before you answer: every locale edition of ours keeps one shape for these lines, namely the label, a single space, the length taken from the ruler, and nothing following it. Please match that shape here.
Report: 3.5 in
